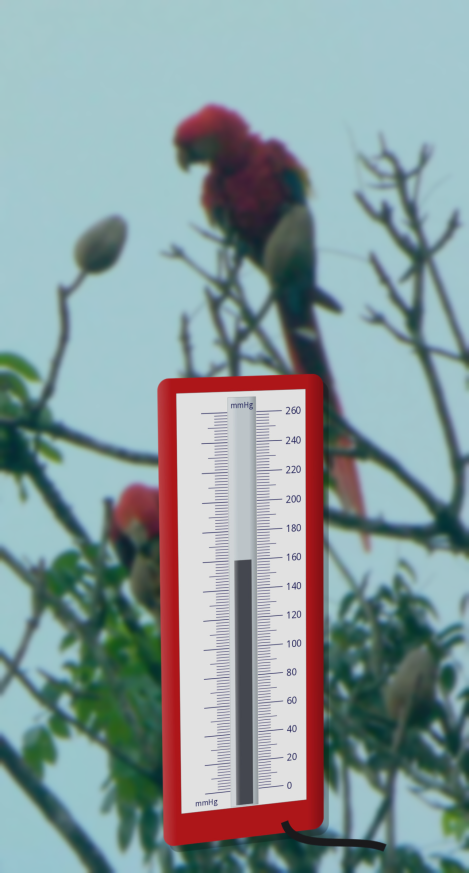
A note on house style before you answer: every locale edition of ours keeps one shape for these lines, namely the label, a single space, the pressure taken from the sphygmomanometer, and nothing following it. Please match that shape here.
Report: 160 mmHg
